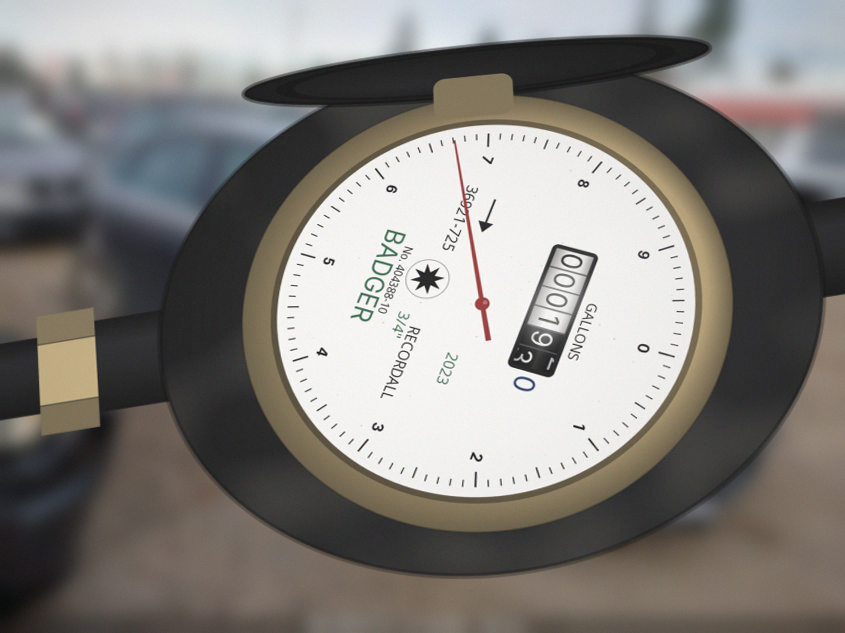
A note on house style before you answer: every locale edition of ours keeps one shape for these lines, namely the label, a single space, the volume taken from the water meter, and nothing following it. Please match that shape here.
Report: 1926.7 gal
